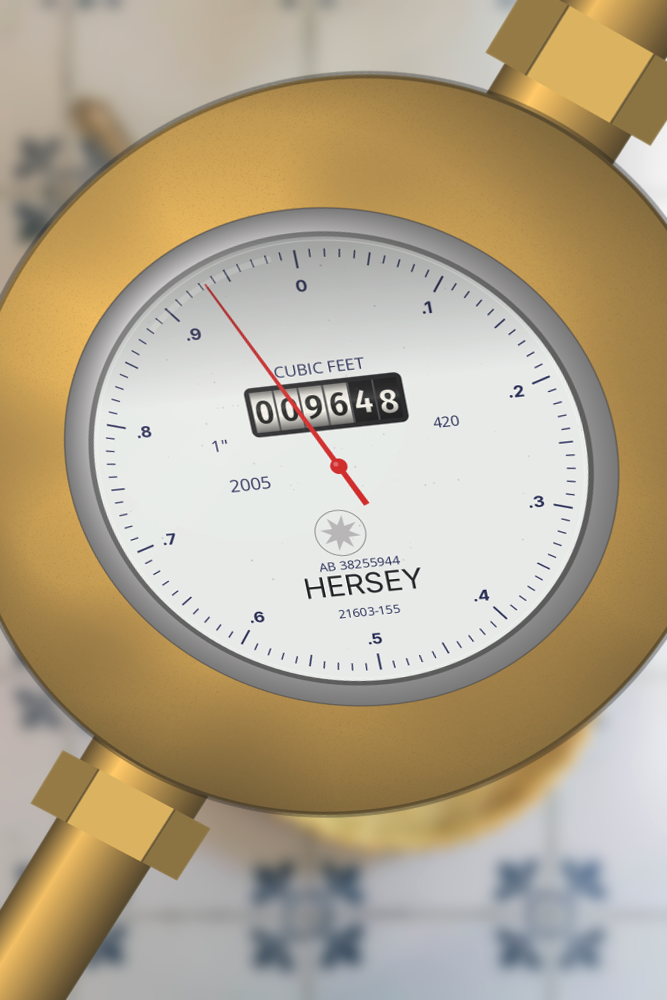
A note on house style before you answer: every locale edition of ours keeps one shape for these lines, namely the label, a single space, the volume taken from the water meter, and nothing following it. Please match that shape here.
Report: 9647.93 ft³
